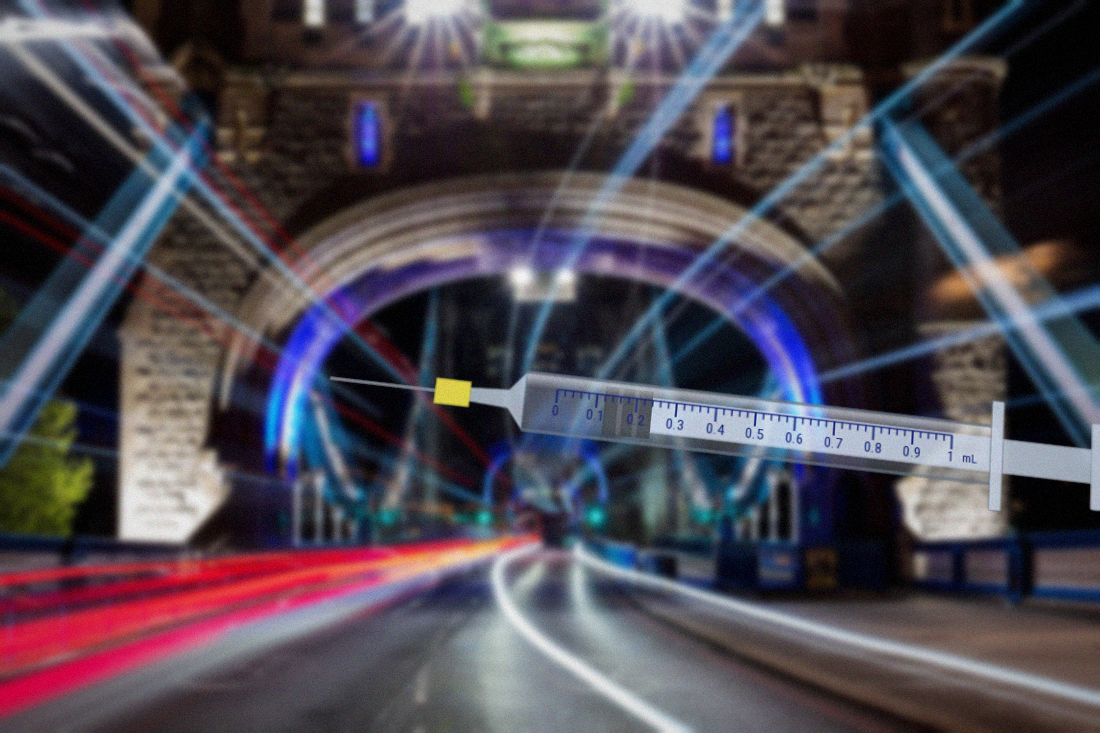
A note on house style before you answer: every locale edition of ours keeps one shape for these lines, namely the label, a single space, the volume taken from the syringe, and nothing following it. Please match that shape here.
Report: 0.12 mL
